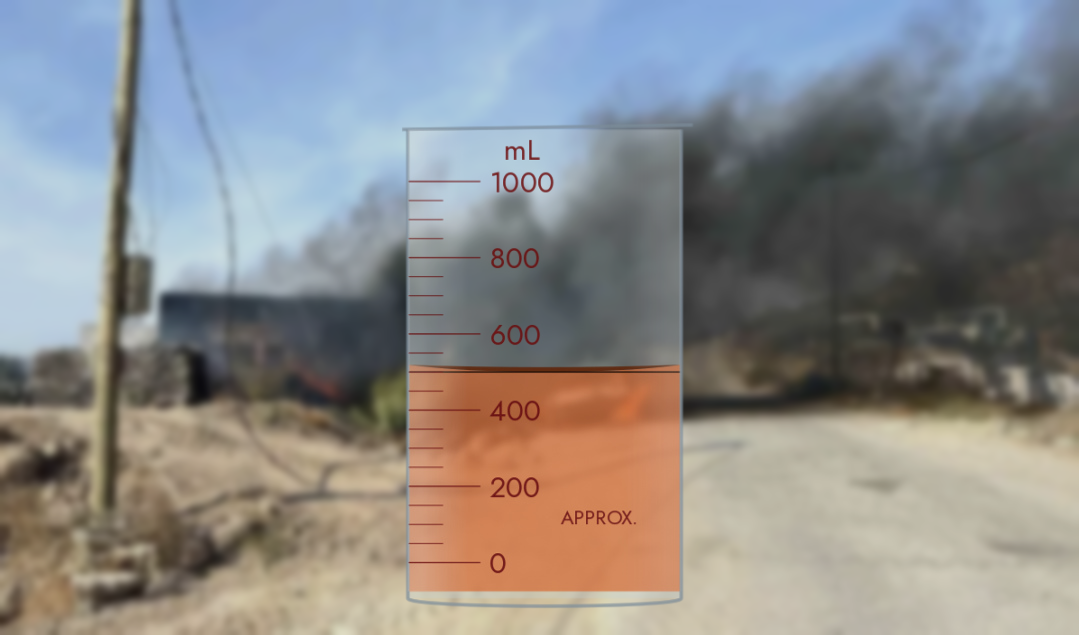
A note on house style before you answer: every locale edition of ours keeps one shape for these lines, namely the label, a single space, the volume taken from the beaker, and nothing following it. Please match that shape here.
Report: 500 mL
